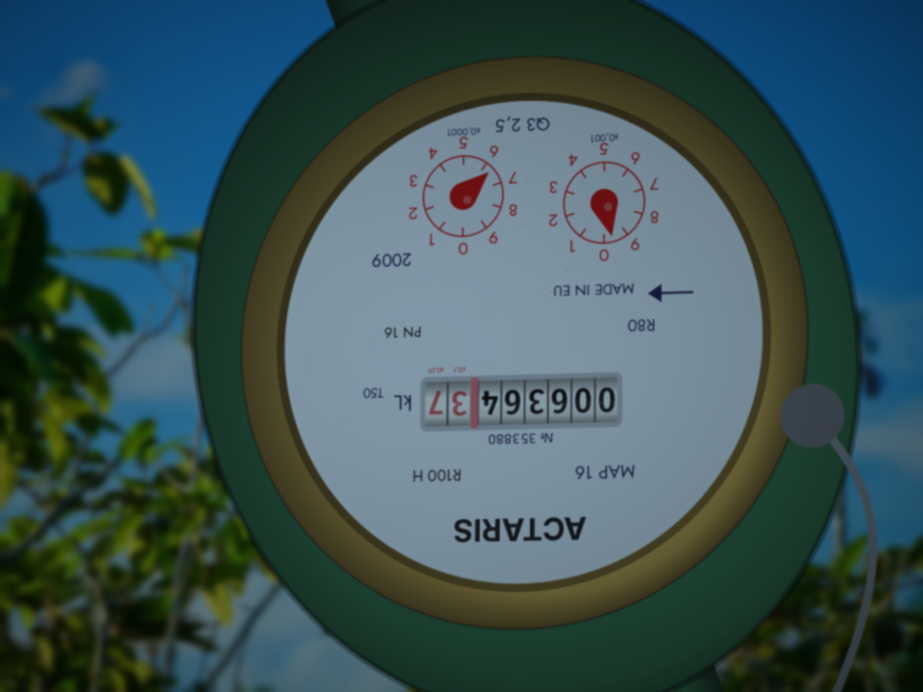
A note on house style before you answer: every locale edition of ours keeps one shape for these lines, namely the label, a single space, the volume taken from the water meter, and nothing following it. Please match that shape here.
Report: 6364.3696 kL
